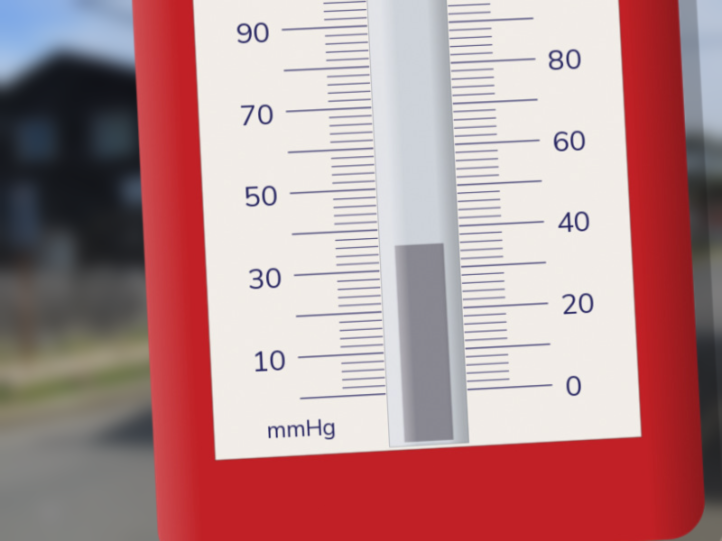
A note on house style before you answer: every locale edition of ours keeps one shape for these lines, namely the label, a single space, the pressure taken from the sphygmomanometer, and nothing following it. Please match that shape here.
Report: 36 mmHg
